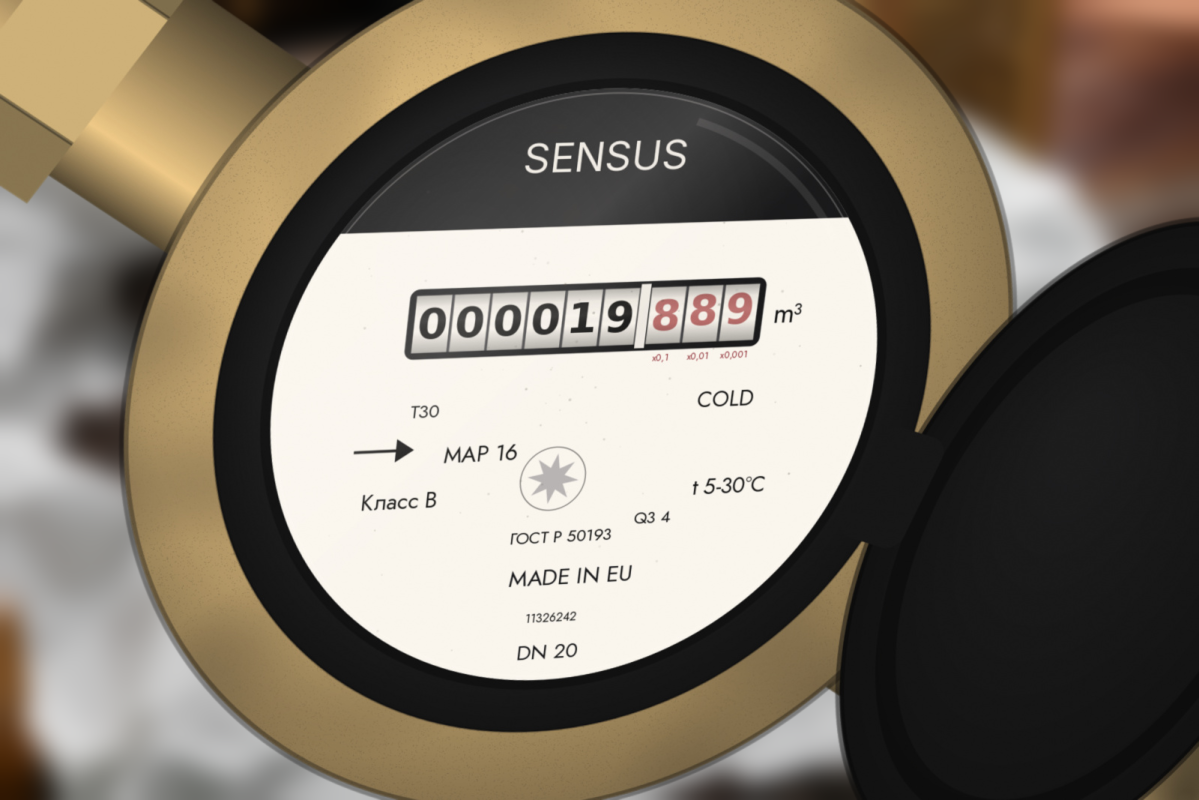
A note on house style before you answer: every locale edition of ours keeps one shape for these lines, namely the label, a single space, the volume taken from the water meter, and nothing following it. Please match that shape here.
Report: 19.889 m³
